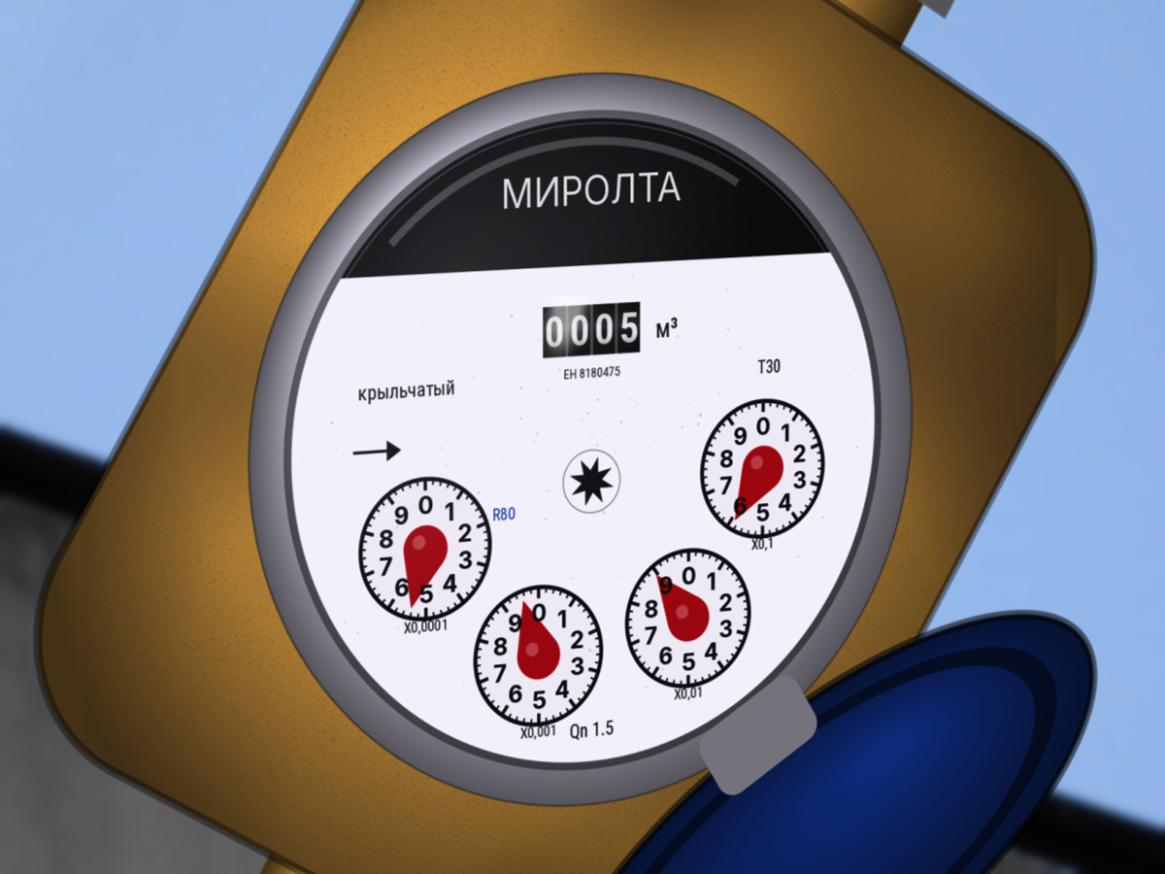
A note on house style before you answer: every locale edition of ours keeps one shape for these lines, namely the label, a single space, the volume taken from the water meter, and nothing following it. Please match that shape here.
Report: 5.5895 m³
